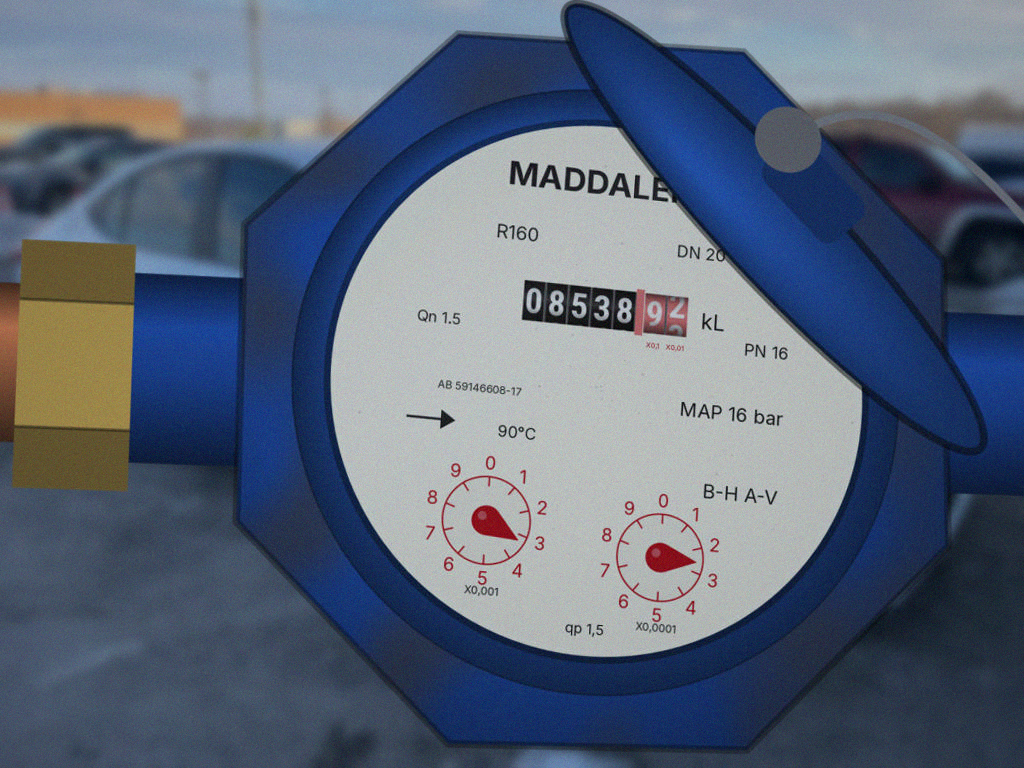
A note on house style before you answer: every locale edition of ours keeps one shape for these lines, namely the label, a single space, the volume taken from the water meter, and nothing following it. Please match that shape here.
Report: 8538.9232 kL
